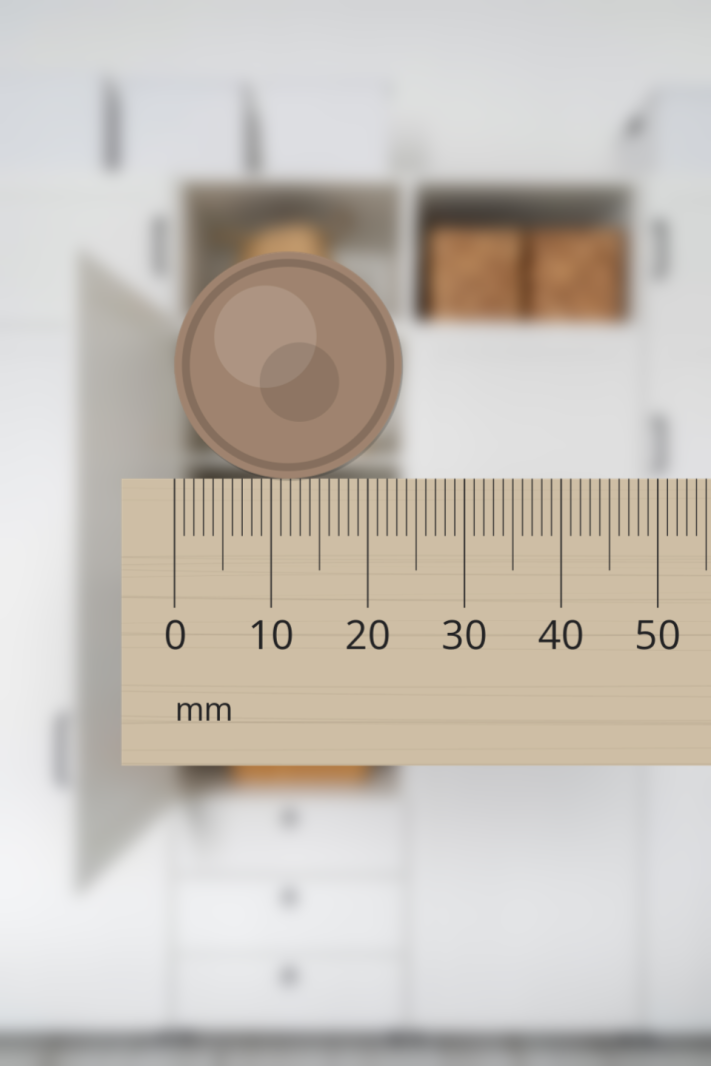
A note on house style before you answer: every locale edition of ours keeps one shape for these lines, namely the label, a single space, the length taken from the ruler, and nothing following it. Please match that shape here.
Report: 23.5 mm
